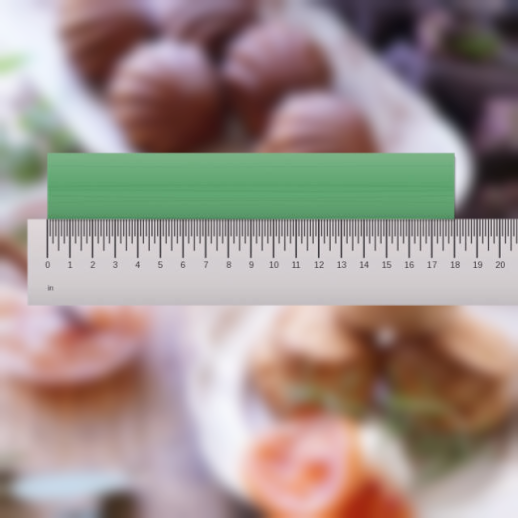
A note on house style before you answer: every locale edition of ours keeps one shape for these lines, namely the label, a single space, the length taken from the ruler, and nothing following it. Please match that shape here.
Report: 18 in
